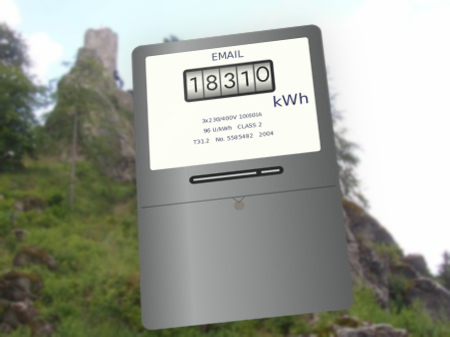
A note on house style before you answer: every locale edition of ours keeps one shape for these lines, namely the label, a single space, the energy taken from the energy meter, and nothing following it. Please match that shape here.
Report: 18310 kWh
